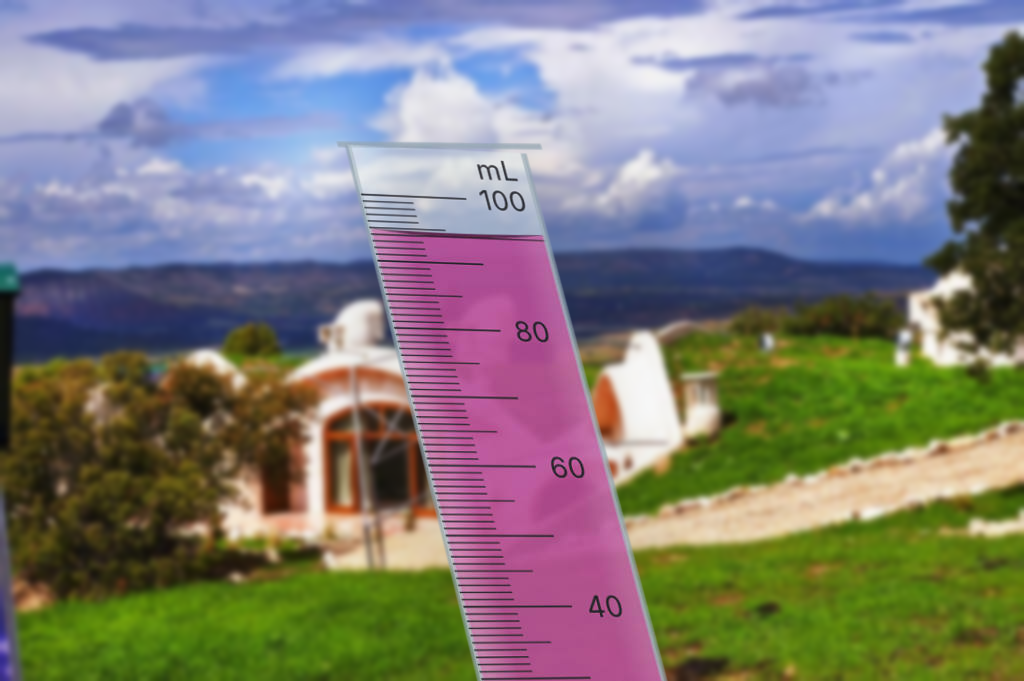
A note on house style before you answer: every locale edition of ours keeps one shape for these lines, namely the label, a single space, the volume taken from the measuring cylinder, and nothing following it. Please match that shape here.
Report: 94 mL
